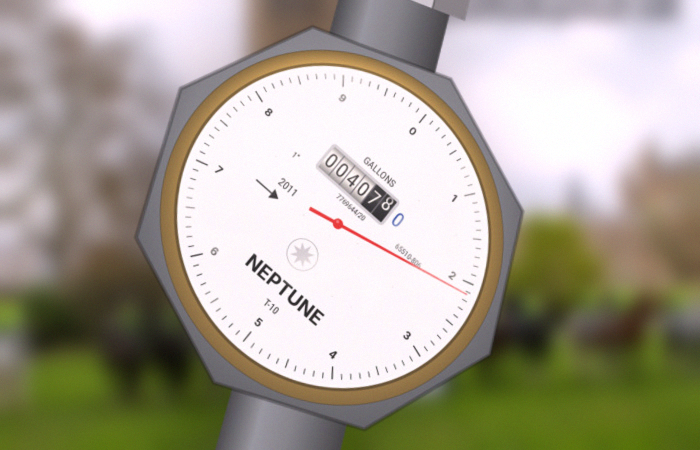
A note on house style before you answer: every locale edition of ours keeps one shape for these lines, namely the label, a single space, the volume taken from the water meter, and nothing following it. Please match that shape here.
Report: 40782.1 gal
